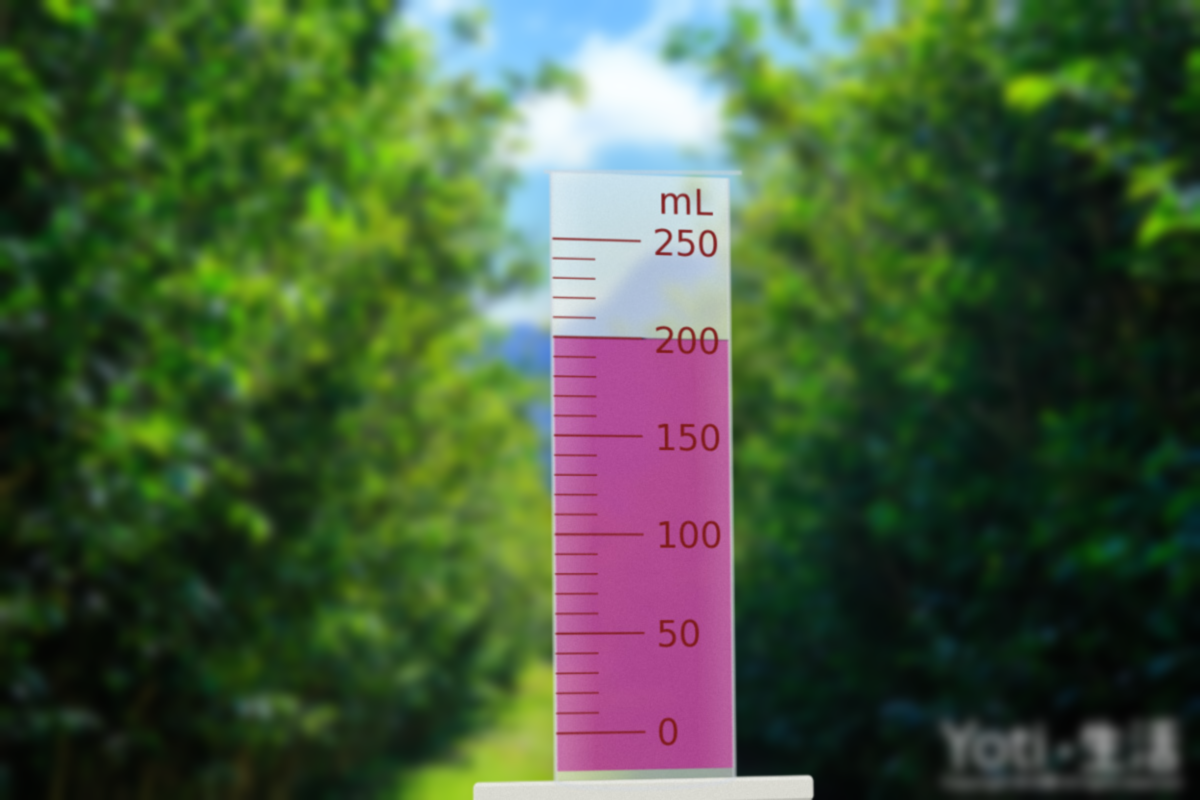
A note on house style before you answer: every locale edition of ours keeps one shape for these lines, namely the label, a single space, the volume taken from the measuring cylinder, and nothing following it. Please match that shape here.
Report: 200 mL
